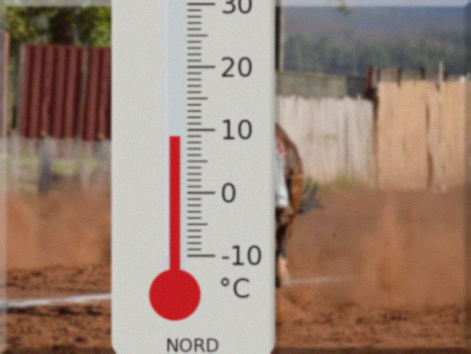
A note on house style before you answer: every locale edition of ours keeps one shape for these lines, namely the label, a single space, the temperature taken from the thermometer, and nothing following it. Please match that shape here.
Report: 9 °C
